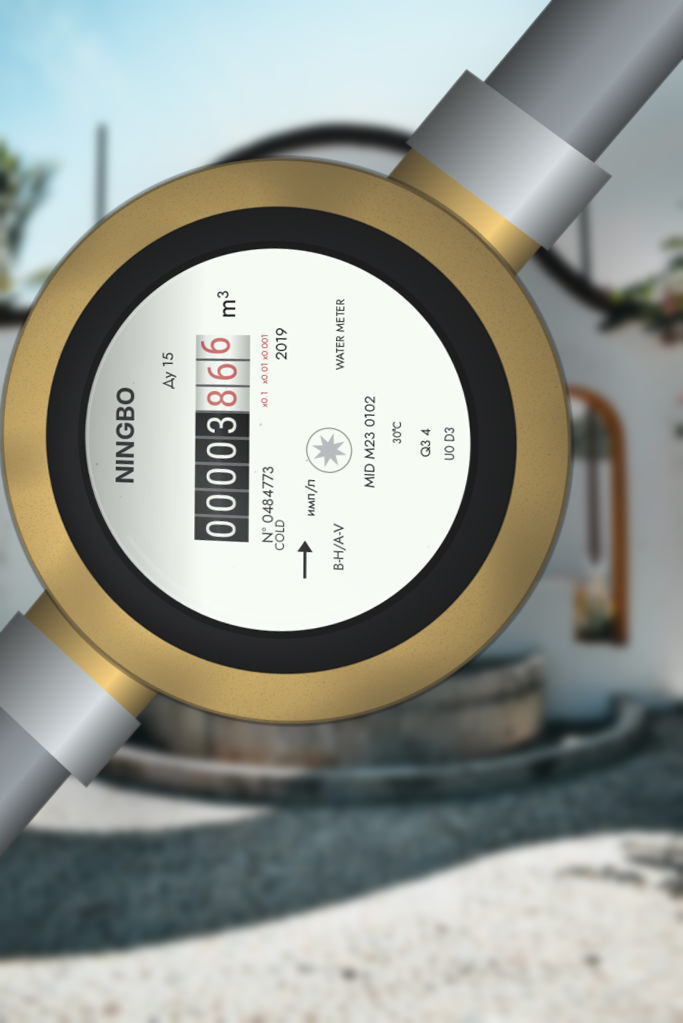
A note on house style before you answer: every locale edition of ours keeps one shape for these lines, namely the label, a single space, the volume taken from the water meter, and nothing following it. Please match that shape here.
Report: 3.866 m³
